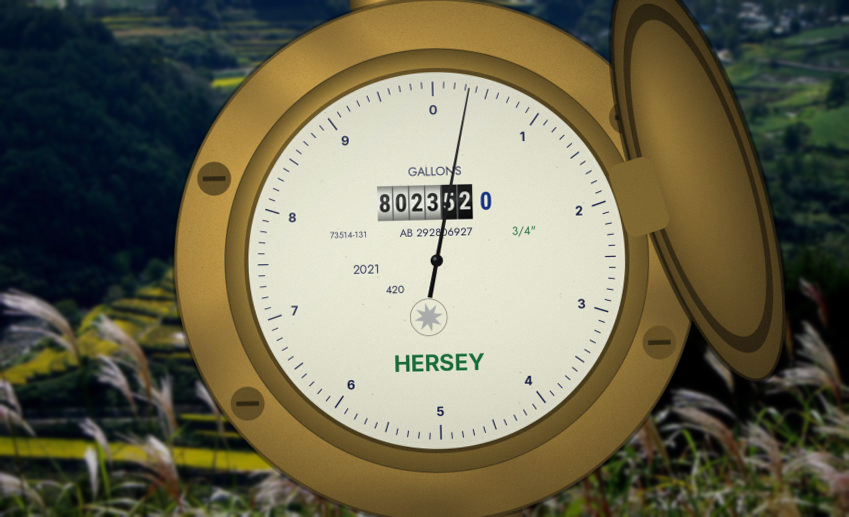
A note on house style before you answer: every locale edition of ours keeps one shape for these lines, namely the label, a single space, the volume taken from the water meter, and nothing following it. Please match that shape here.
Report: 8023520.3 gal
